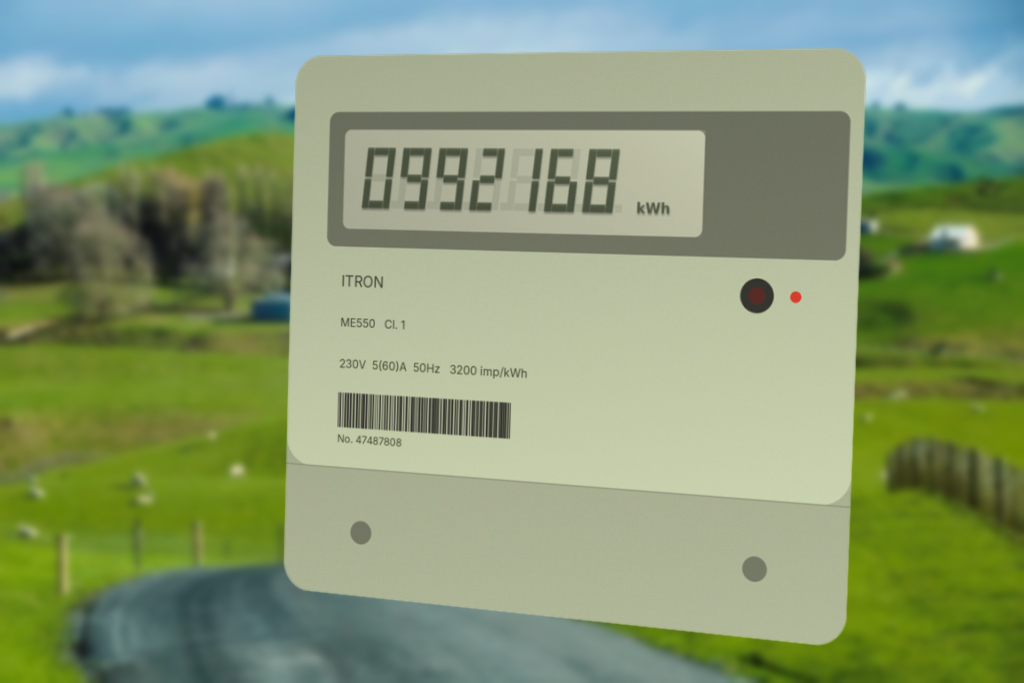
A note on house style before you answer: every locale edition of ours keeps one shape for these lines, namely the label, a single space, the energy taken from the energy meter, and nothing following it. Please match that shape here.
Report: 992168 kWh
